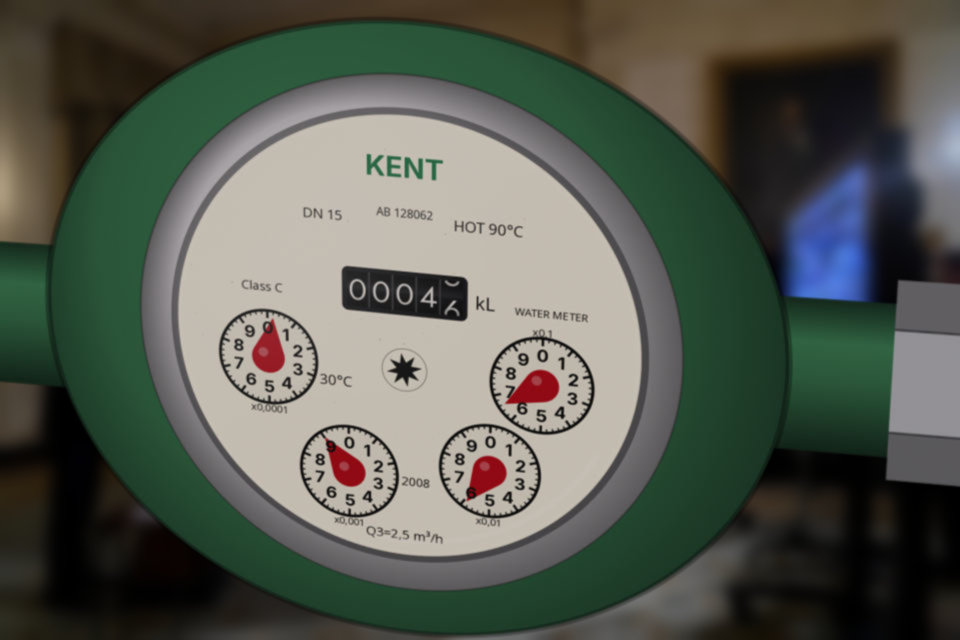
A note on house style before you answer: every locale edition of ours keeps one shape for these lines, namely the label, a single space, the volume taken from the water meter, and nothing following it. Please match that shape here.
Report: 45.6590 kL
